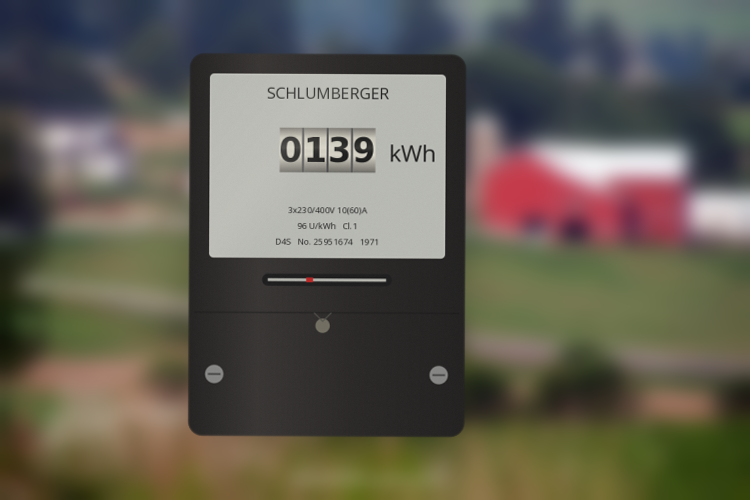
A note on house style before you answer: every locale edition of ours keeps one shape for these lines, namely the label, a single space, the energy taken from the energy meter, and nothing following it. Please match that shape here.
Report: 139 kWh
